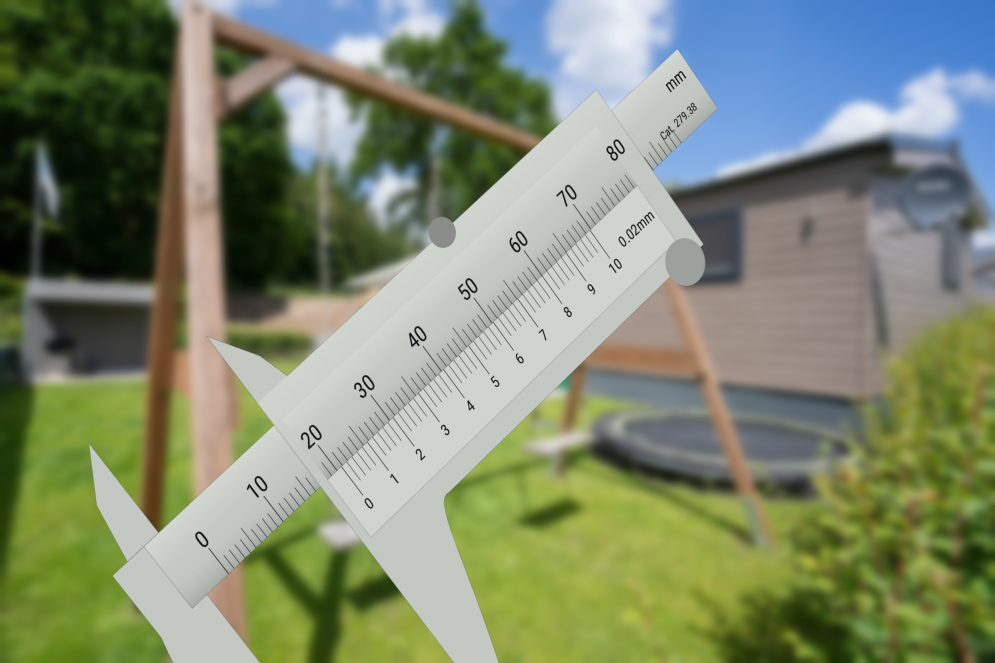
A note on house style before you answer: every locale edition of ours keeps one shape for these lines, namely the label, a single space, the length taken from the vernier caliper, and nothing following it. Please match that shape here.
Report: 20.8 mm
